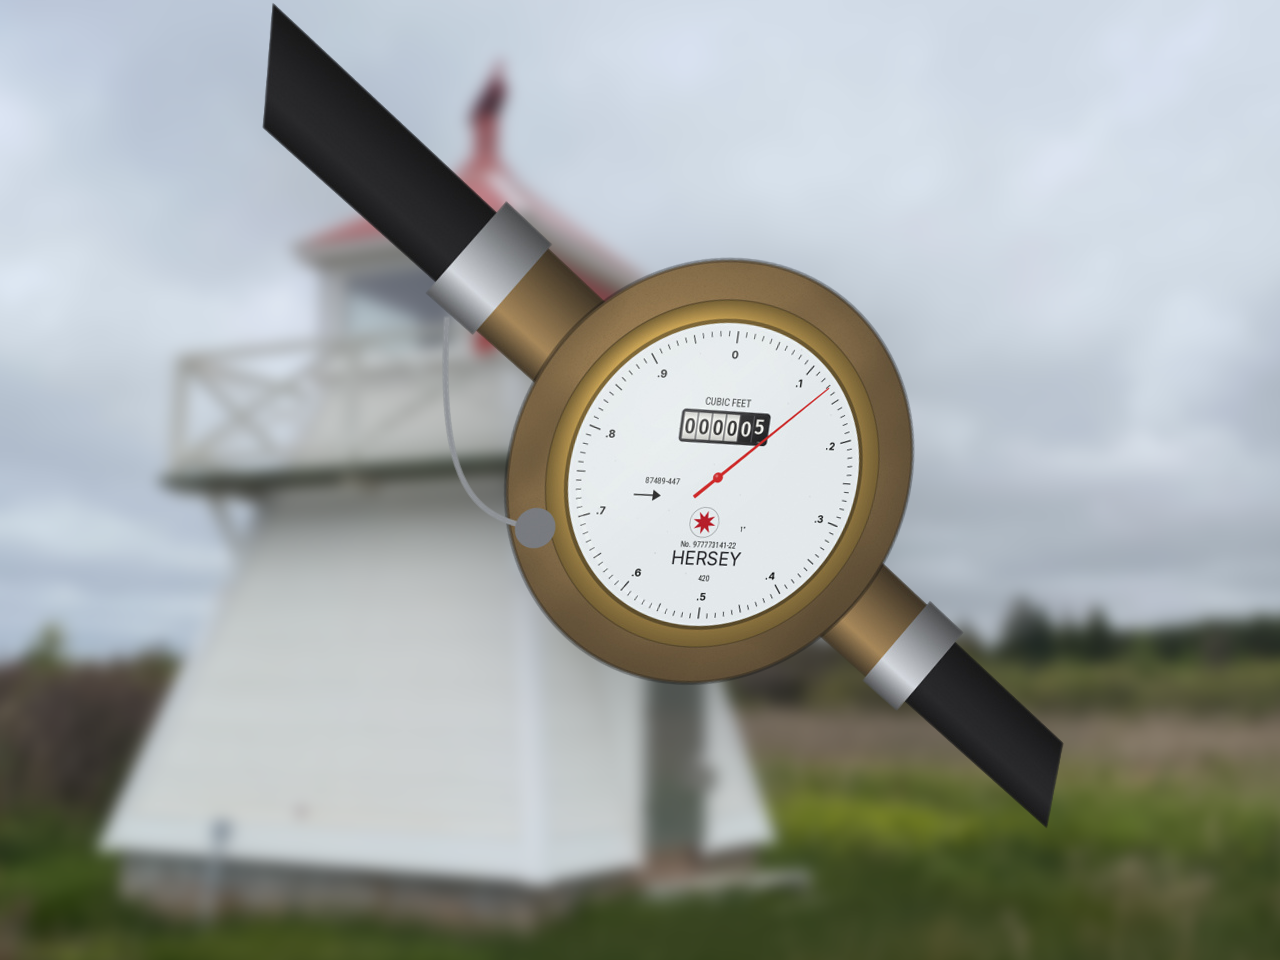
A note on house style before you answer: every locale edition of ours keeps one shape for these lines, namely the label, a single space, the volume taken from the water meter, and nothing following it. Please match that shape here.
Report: 5.13 ft³
